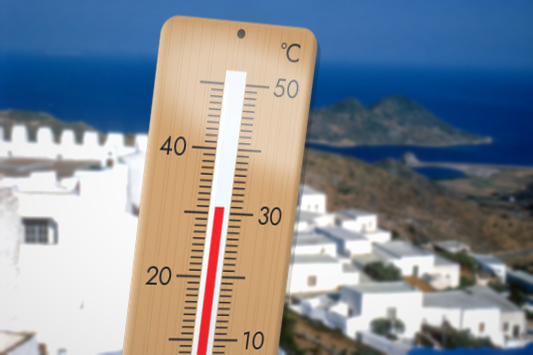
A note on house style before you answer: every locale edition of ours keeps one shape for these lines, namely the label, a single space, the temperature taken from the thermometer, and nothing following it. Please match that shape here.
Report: 31 °C
